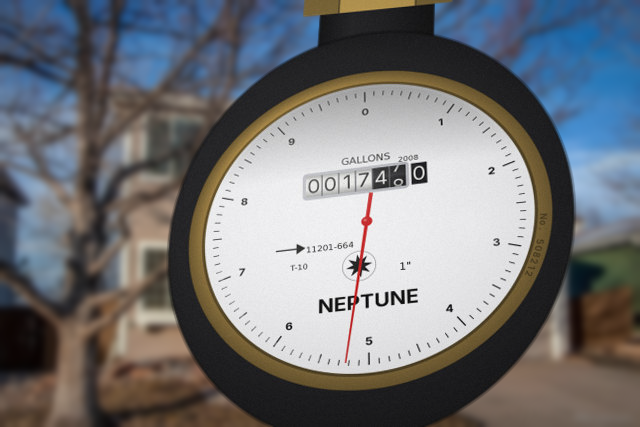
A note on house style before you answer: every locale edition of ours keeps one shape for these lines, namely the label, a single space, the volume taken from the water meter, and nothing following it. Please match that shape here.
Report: 17475.2 gal
